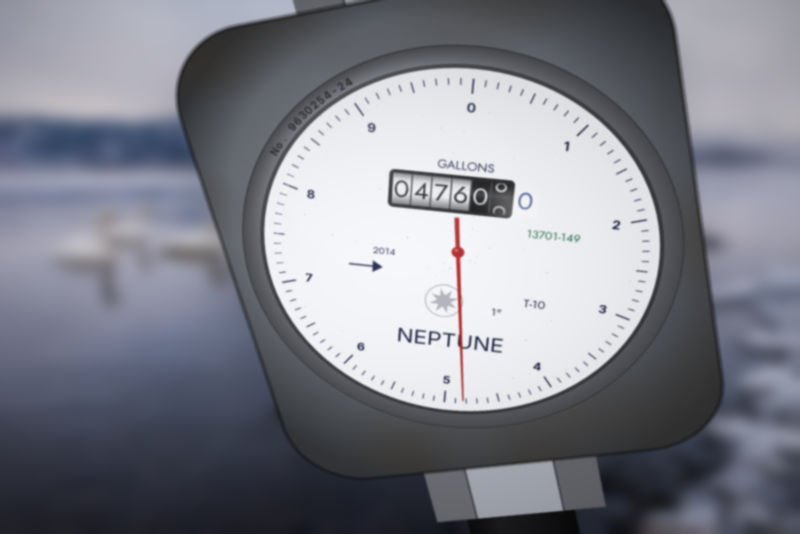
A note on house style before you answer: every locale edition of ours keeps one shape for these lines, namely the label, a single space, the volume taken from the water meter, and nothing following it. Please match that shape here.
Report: 476084.8 gal
